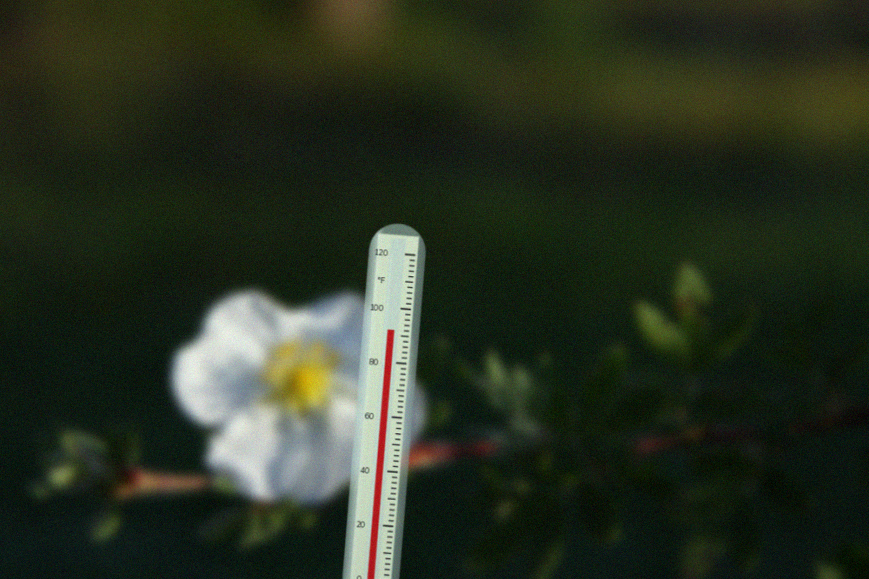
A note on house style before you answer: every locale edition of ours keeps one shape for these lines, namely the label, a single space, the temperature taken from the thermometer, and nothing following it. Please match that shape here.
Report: 92 °F
